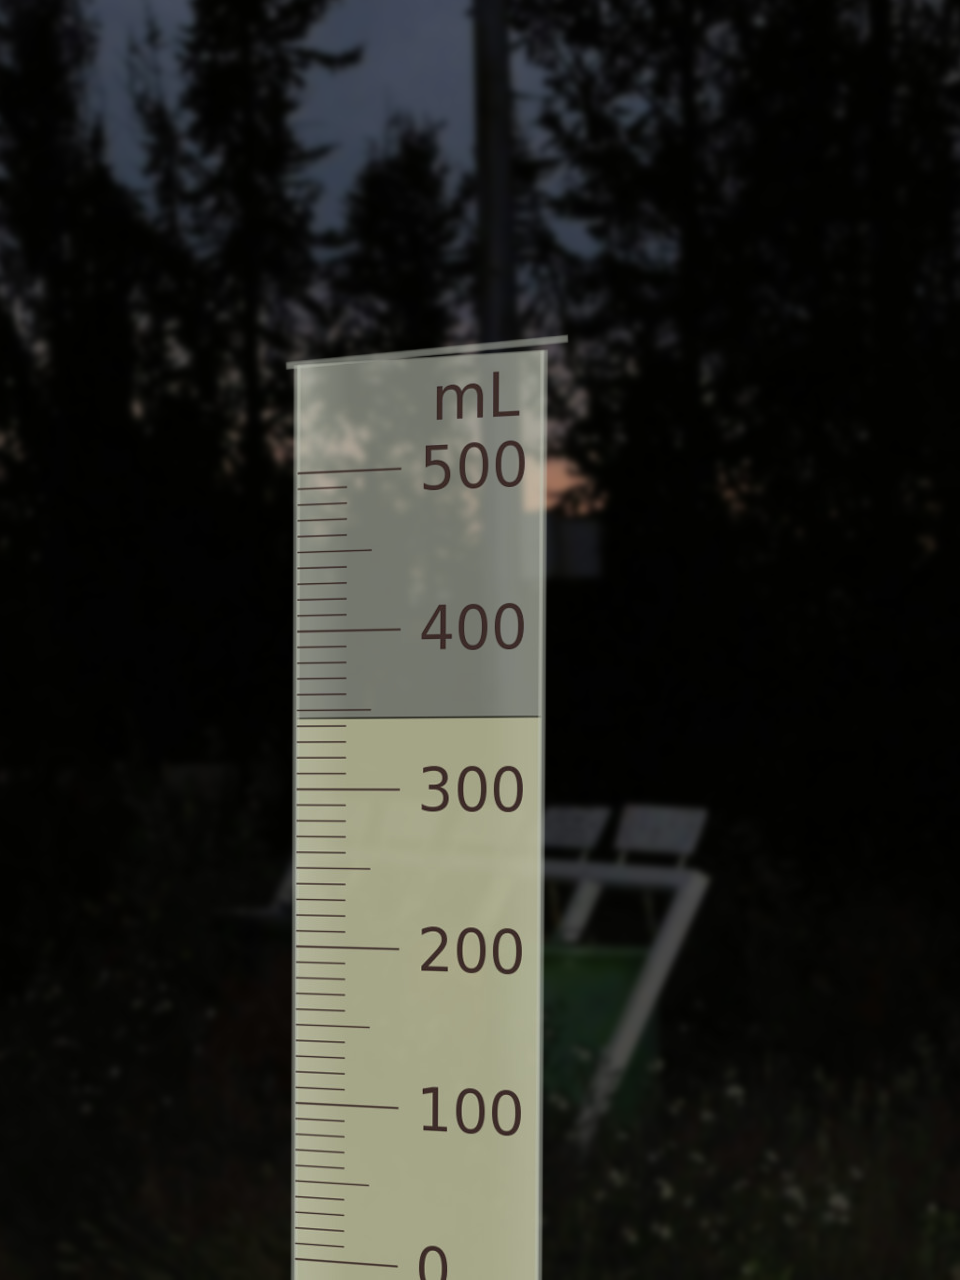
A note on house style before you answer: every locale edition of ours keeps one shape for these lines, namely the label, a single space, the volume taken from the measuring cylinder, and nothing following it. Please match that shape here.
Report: 345 mL
